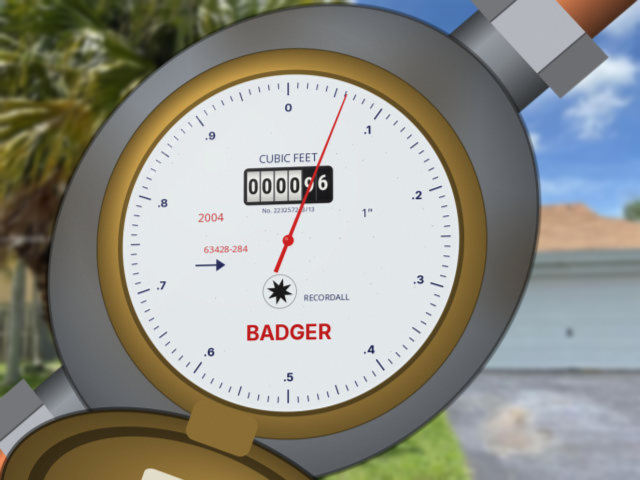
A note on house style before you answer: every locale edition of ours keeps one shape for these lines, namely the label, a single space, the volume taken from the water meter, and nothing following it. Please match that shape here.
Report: 96.06 ft³
